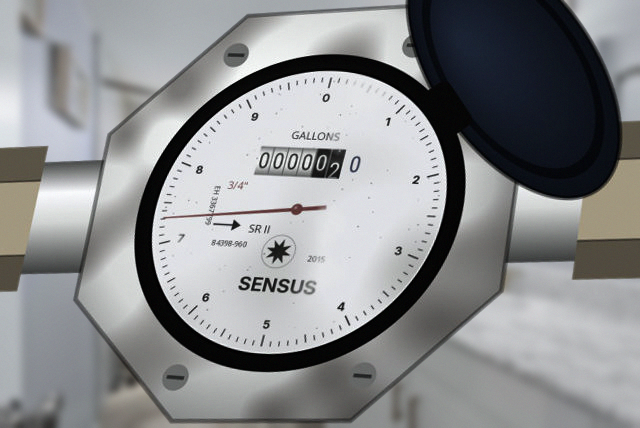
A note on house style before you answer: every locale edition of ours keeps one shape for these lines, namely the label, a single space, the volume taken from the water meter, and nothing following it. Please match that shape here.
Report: 17.3 gal
